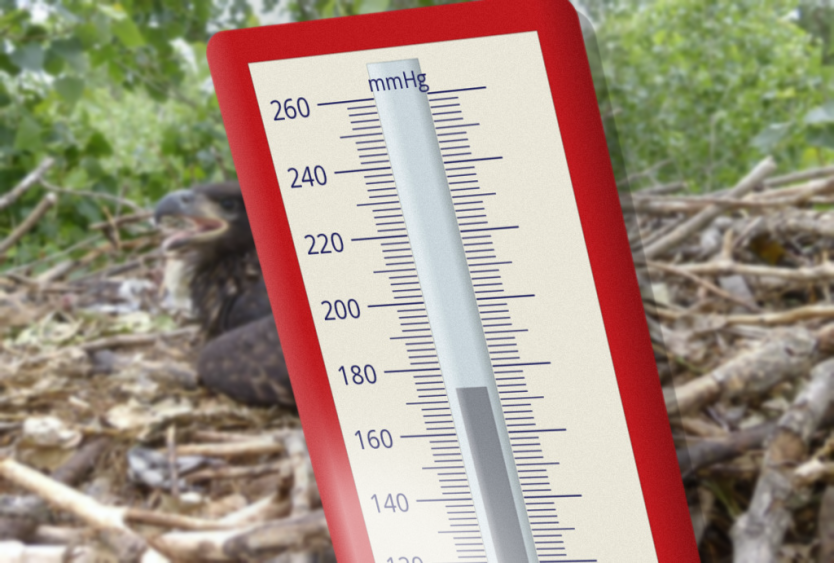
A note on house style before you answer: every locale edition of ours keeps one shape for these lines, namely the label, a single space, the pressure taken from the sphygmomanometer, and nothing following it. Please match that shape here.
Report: 174 mmHg
